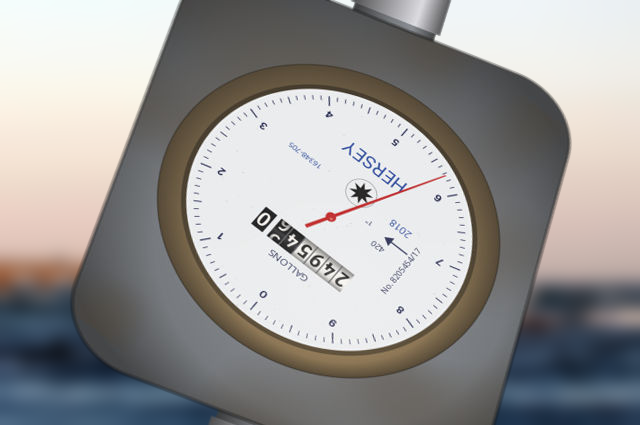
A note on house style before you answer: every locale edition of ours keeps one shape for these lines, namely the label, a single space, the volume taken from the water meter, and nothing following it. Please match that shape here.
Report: 2495455.7 gal
